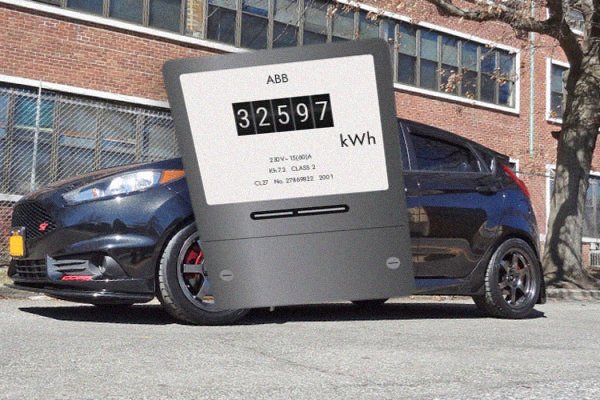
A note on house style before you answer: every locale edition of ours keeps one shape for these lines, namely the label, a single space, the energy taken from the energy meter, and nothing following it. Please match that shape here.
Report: 32597 kWh
